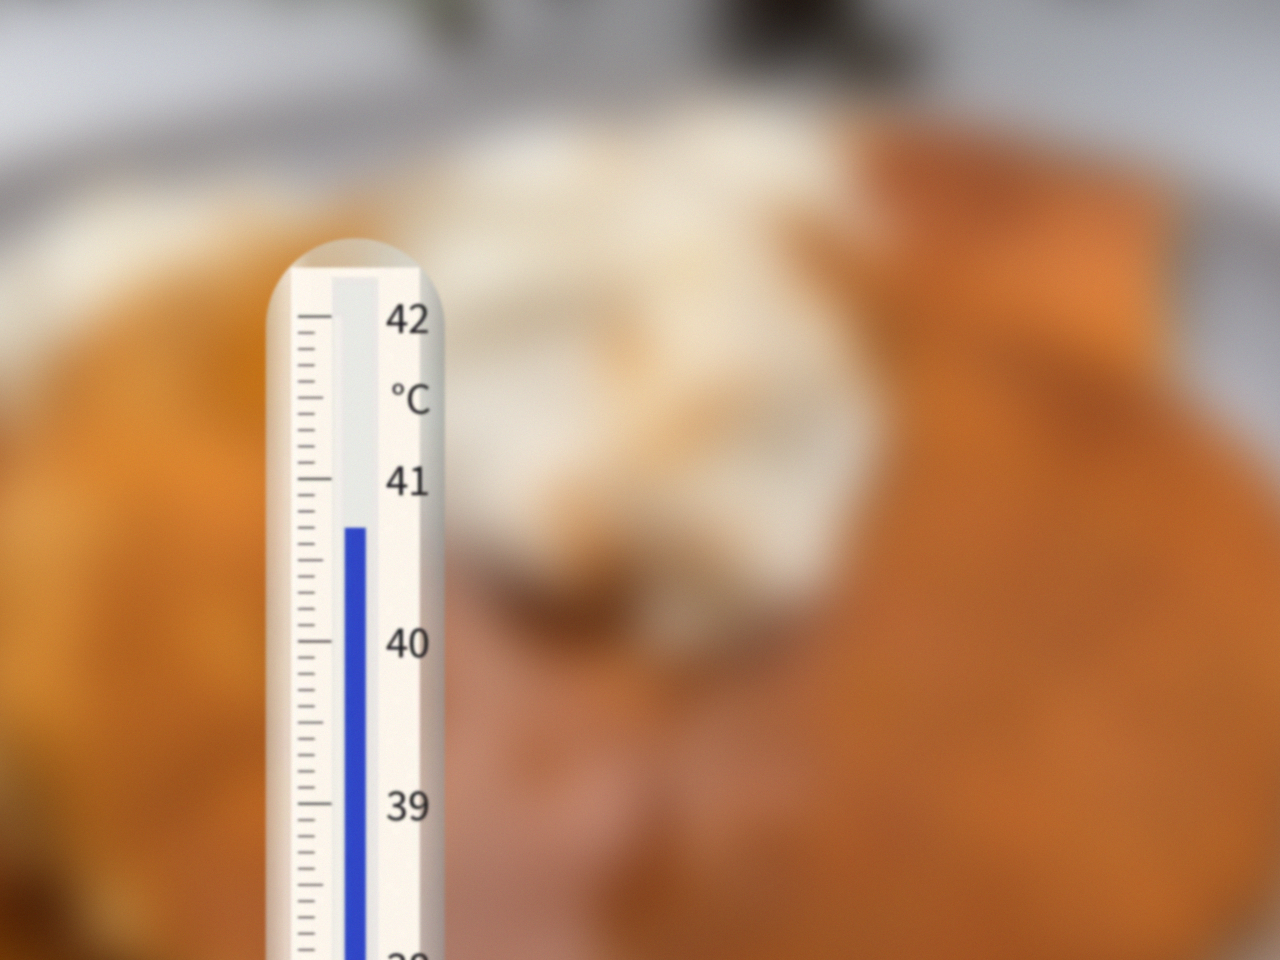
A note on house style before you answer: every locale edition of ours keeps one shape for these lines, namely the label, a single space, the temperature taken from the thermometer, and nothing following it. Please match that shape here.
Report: 40.7 °C
